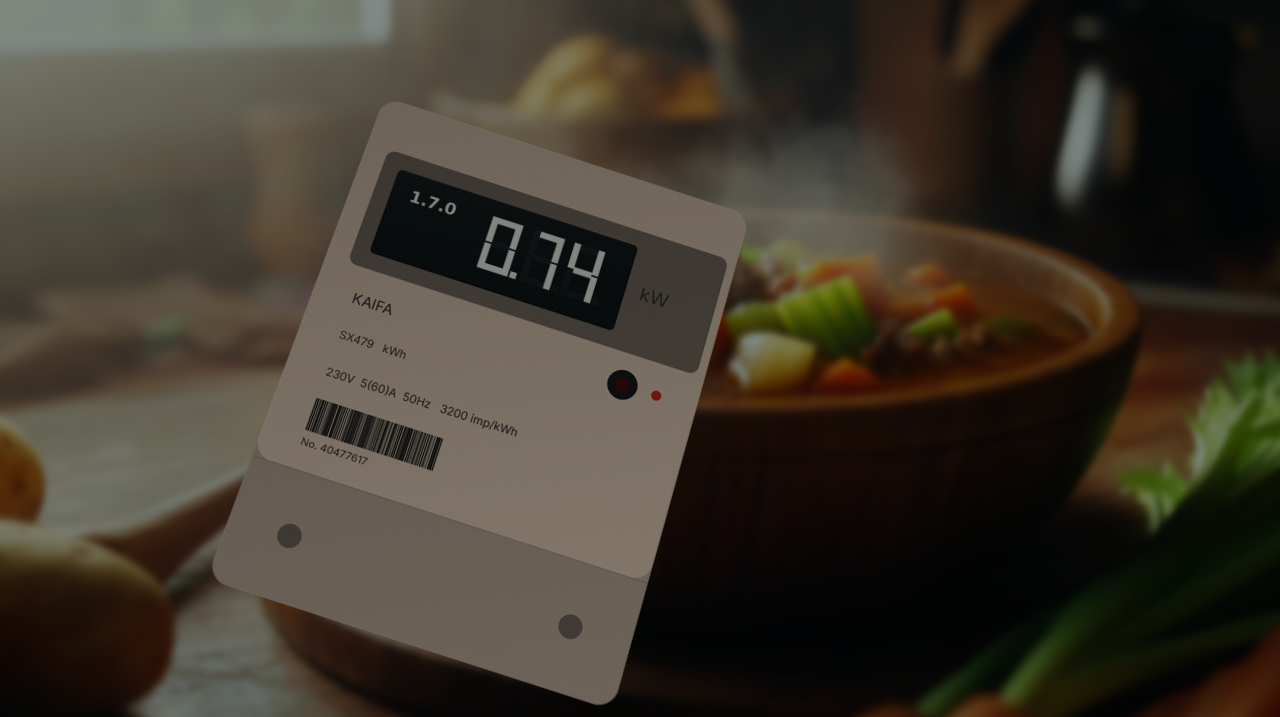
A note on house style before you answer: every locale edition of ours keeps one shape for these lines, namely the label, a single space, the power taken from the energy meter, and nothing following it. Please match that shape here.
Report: 0.74 kW
